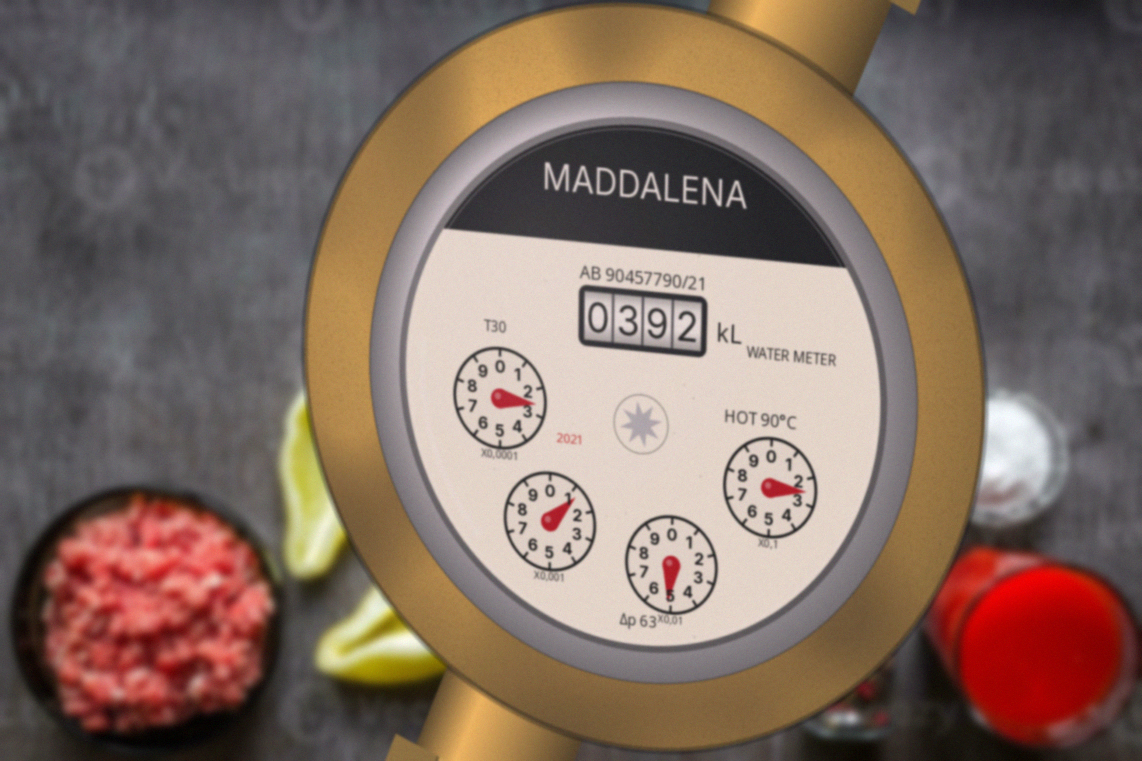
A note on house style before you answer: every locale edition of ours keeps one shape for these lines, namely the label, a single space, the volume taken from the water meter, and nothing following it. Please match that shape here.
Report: 392.2512 kL
